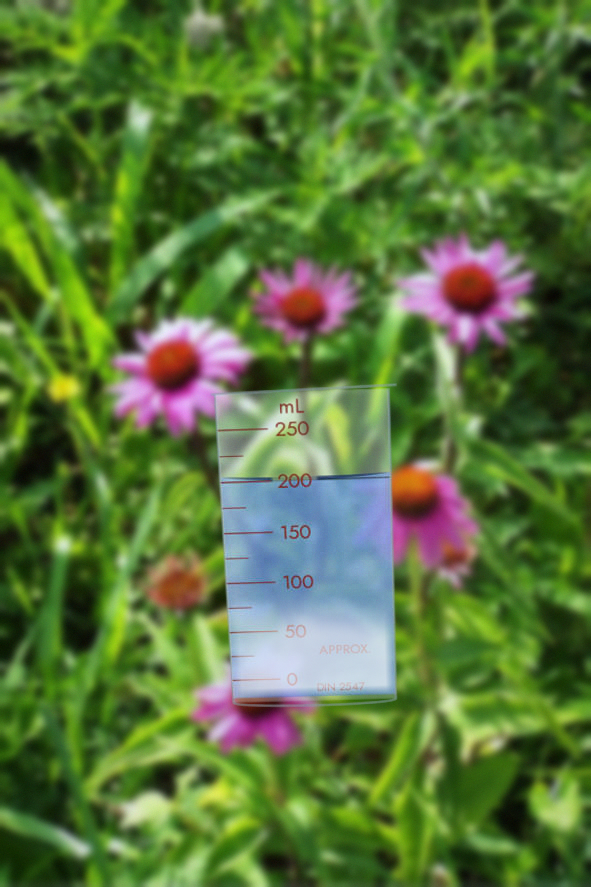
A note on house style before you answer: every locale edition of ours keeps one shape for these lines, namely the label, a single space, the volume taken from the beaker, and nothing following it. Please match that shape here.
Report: 200 mL
